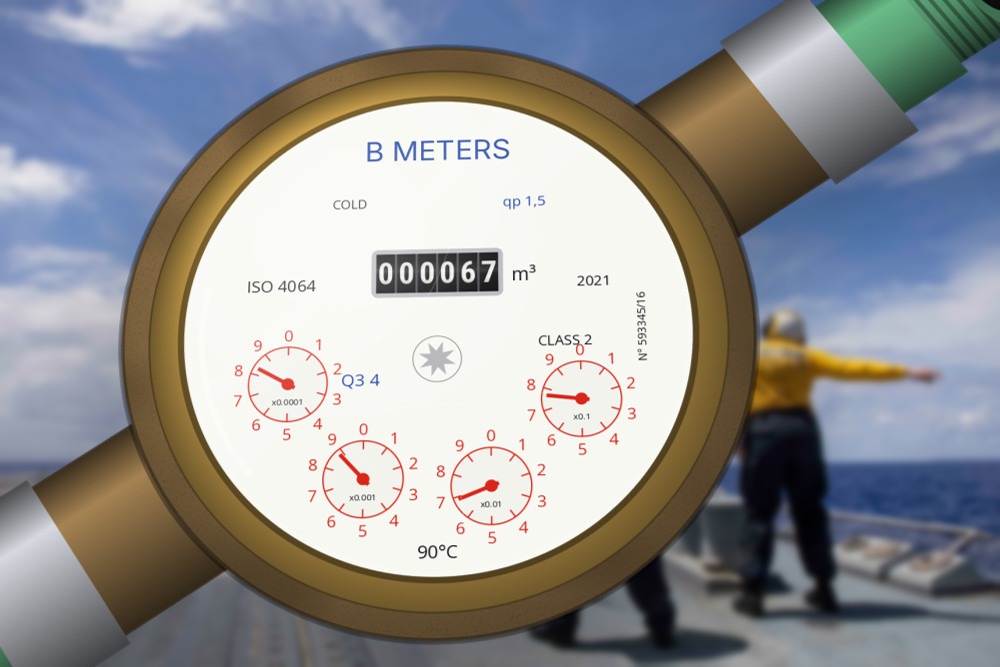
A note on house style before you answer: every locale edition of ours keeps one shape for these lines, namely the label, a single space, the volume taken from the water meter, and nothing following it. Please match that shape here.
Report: 67.7688 m³
